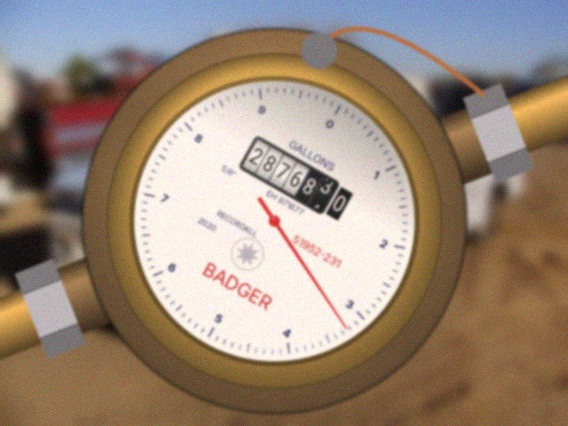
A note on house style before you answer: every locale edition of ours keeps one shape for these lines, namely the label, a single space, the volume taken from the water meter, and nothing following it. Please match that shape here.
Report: 2876833.2 gal
